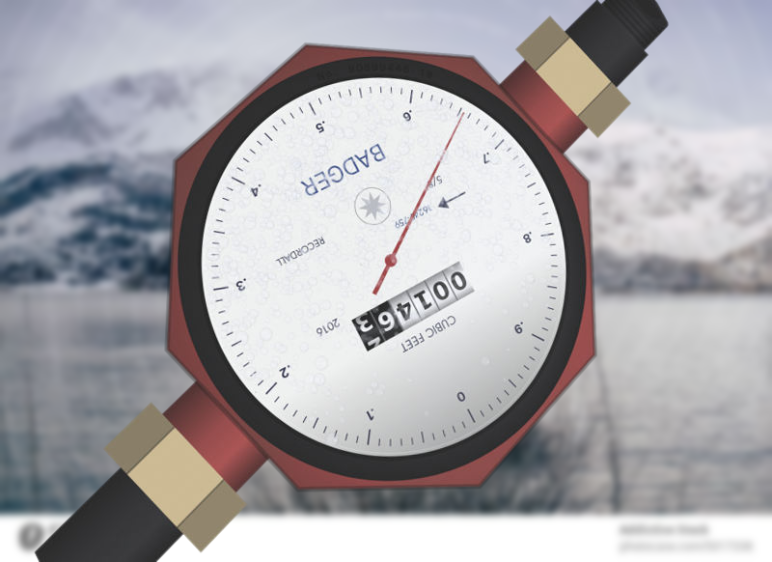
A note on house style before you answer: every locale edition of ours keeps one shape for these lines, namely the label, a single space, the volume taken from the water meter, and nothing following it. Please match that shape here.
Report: 1462.65 ft³
